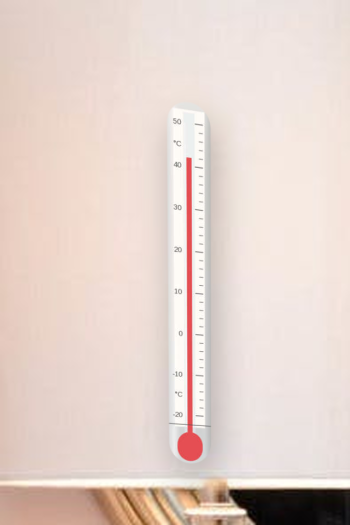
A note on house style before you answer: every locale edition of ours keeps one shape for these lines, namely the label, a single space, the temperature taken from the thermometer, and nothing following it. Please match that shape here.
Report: 42 °C
